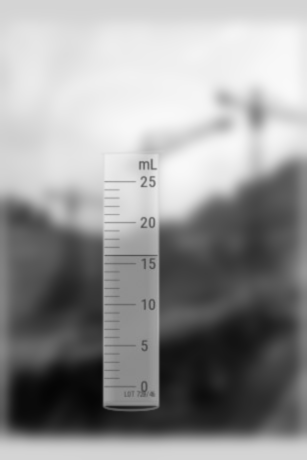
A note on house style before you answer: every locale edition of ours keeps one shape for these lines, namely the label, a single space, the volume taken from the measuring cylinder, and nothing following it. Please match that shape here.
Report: 16 mL
